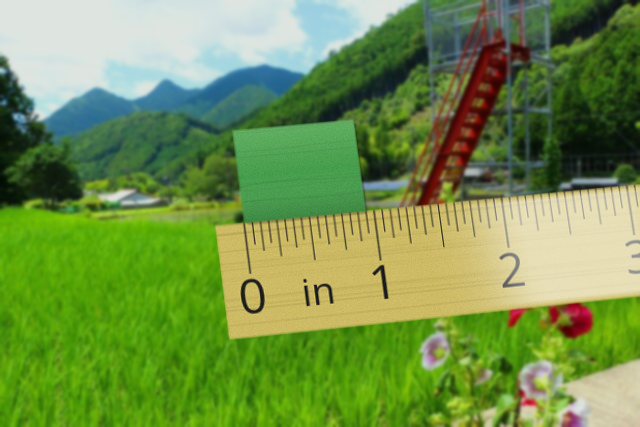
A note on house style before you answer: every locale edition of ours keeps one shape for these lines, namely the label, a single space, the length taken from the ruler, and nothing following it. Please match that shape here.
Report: 0.9375 in
